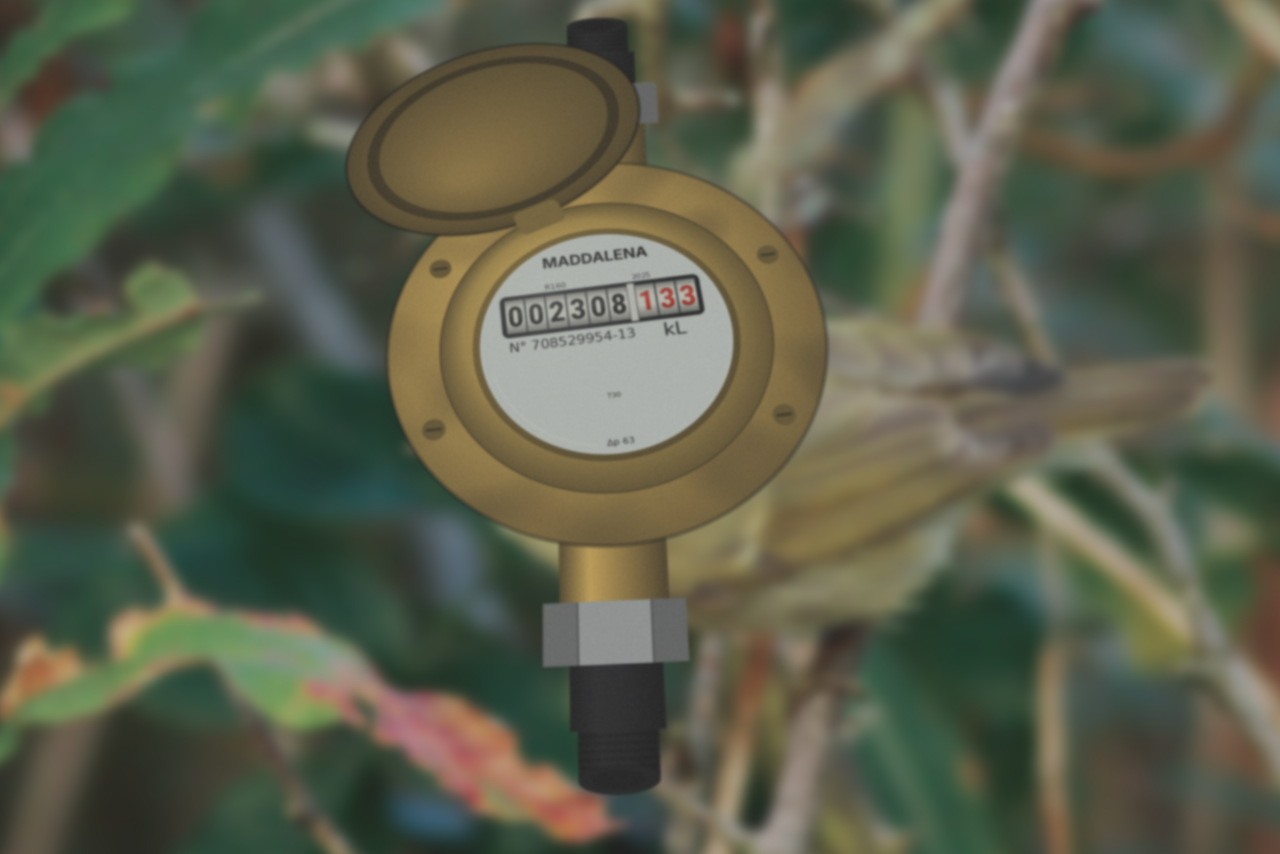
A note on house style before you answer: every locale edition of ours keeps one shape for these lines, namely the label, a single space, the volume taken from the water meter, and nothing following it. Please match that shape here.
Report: 2308.133 kL
